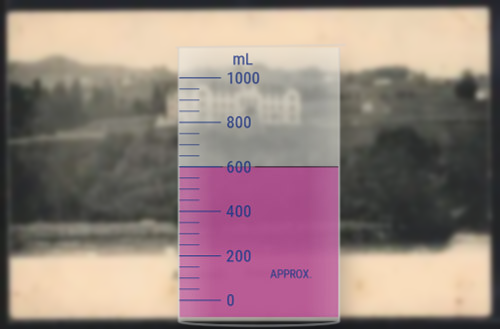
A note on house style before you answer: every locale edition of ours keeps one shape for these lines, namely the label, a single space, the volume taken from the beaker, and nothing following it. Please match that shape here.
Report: 600 mL
